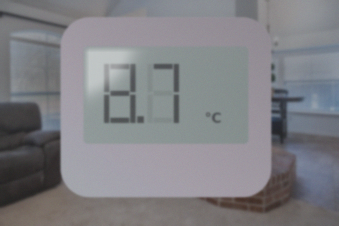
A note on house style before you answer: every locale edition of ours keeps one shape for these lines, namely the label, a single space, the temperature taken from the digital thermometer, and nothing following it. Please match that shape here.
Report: 8.7 °C
